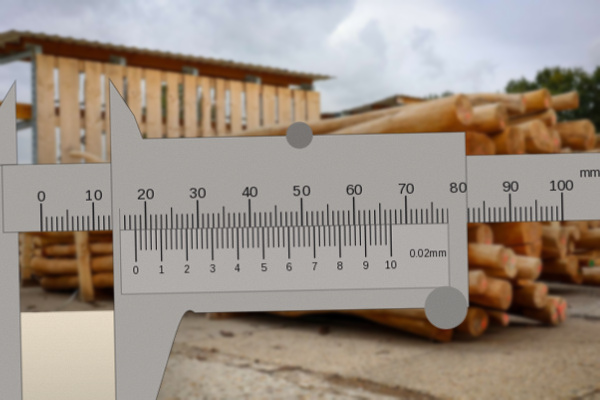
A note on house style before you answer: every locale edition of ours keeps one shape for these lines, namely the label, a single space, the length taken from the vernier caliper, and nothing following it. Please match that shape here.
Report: 18.0 mm
